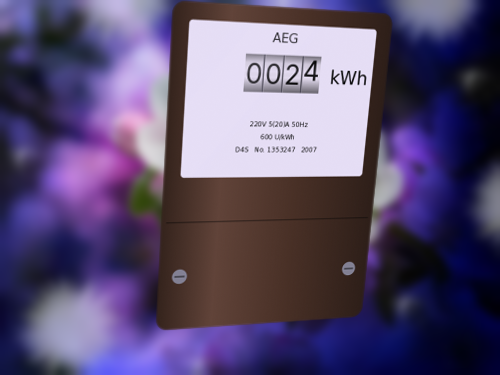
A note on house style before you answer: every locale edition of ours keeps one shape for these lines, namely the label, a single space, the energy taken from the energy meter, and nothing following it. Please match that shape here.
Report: 24 kWh
